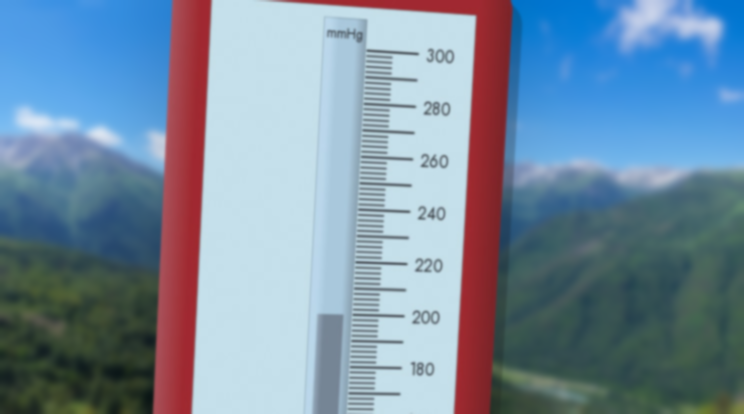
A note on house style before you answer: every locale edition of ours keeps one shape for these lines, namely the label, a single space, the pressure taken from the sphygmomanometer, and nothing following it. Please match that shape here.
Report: 200 mmHg
